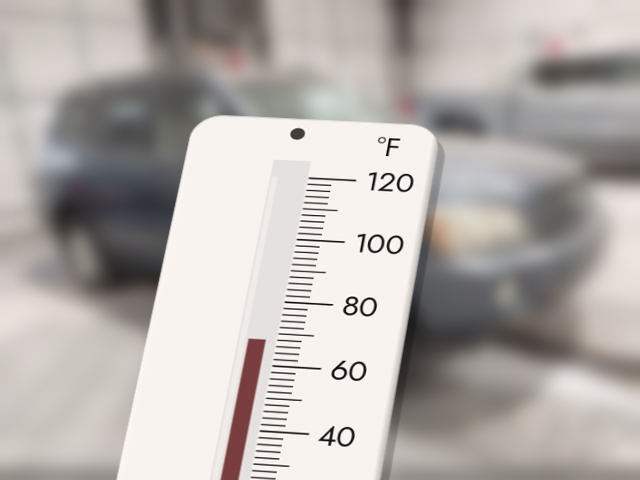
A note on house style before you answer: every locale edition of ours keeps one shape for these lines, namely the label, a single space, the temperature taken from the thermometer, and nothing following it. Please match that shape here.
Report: 68 °F
